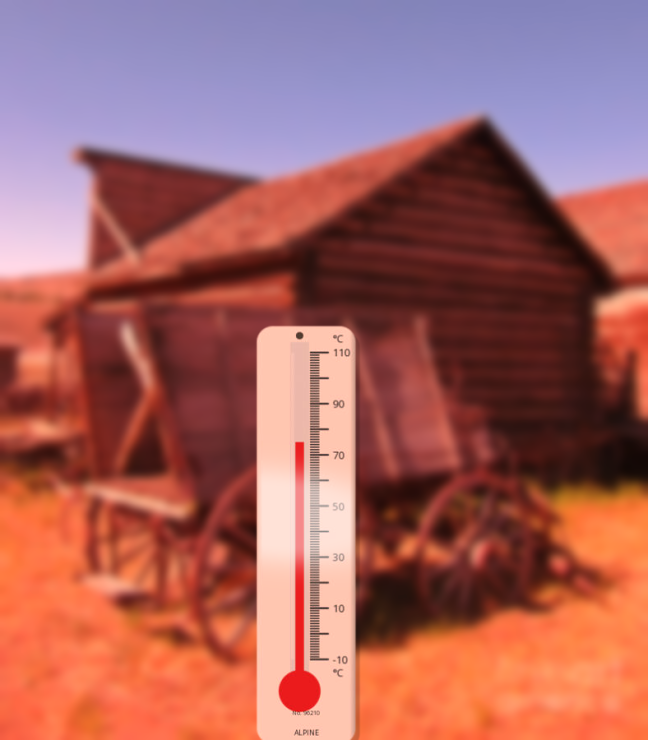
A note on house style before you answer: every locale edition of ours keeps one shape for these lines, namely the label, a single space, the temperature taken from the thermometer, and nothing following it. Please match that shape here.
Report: 75 °C
